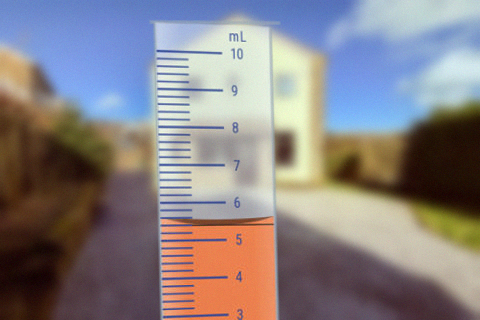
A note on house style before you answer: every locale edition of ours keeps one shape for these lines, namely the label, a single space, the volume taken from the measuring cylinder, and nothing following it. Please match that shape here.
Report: 5.4 mL
